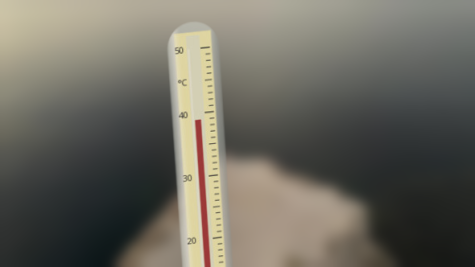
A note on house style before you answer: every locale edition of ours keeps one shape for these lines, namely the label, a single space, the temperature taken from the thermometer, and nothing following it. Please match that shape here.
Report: 39 °C
